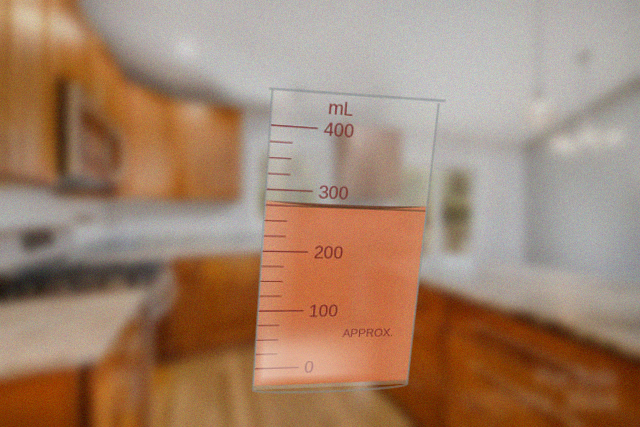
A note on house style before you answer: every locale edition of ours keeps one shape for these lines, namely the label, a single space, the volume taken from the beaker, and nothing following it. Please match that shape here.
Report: 275 mL
